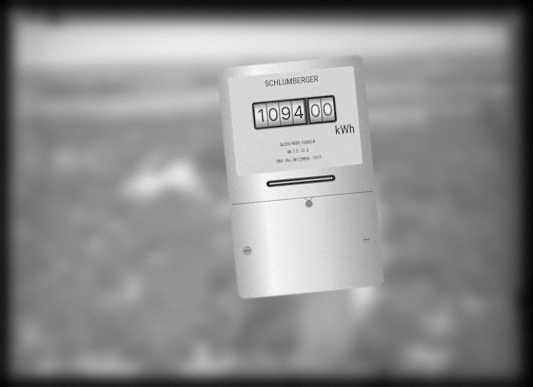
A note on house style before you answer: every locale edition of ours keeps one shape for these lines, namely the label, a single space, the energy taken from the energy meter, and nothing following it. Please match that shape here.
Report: 1094.00 kWh
